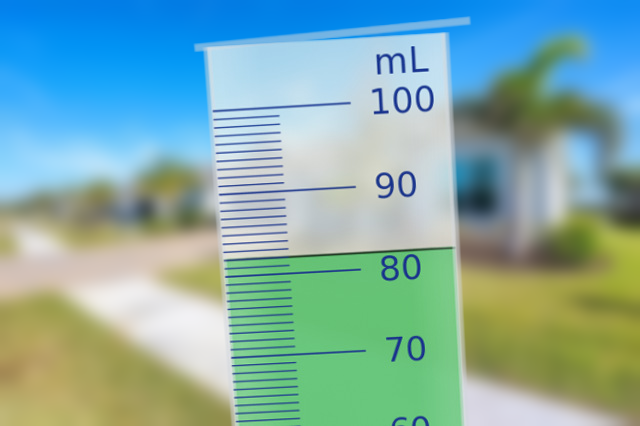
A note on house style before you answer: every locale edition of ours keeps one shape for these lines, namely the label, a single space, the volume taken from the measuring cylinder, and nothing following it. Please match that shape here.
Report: 82 mL
